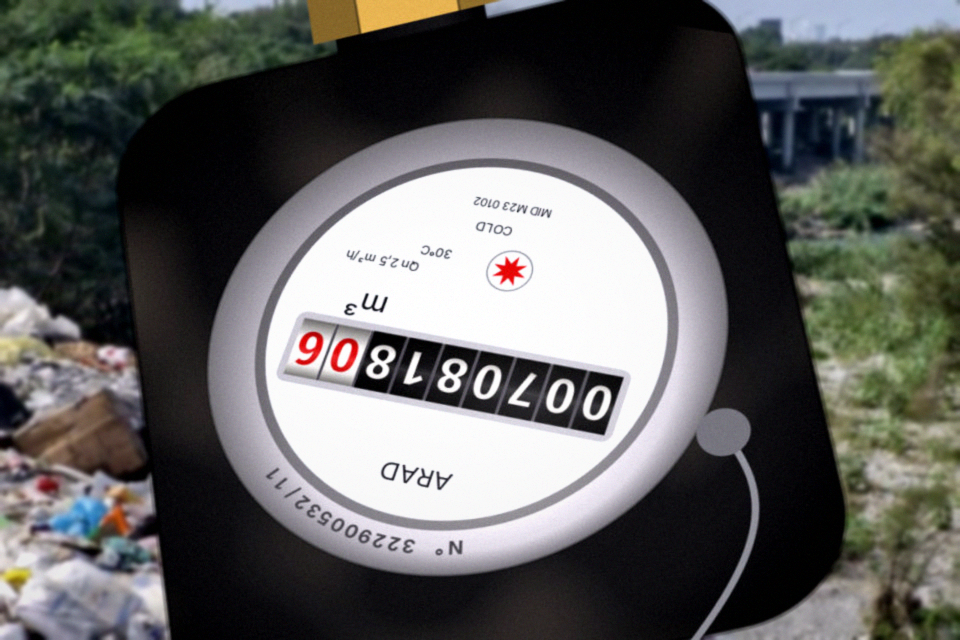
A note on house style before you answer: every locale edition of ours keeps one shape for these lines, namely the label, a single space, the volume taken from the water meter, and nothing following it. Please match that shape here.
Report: 70818.06 m³
